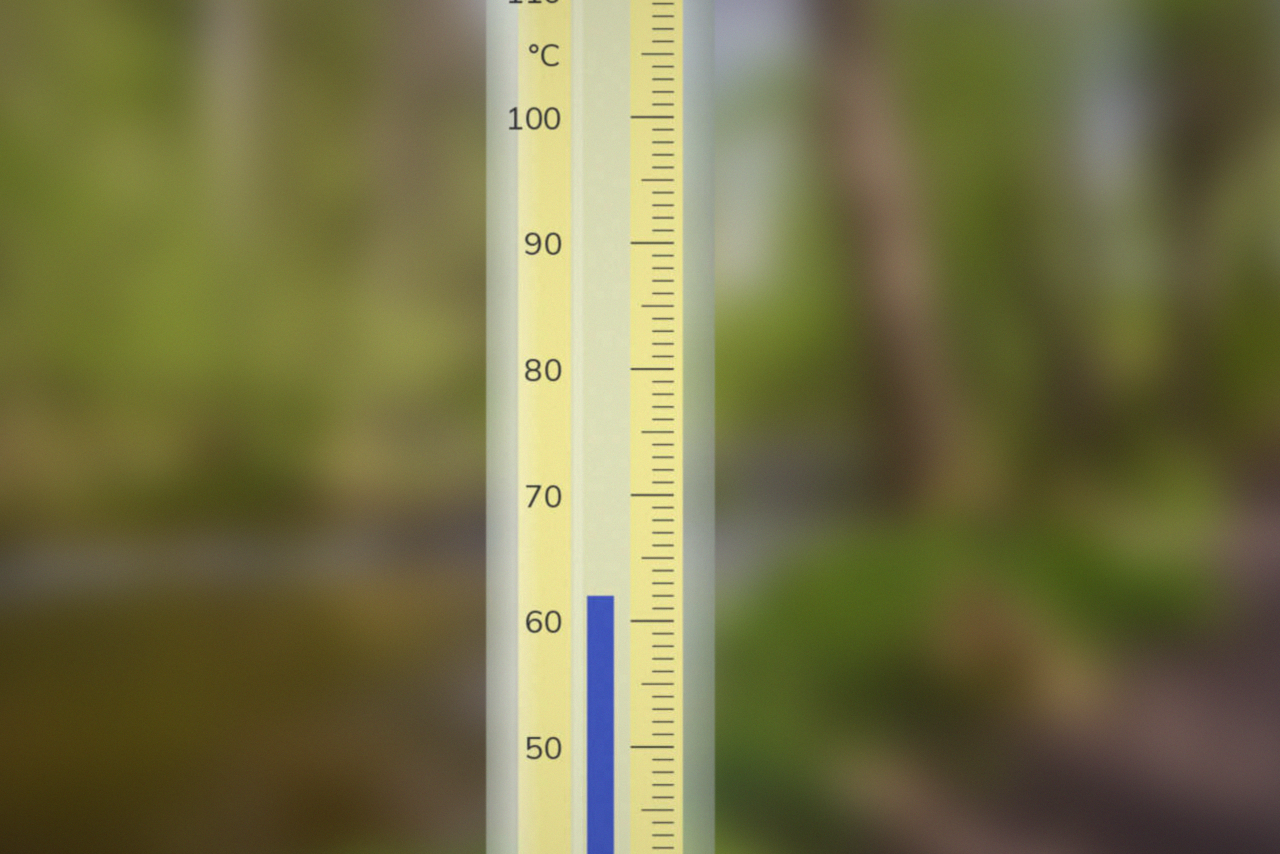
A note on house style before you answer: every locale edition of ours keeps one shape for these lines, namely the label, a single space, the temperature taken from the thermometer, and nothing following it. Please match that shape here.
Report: 62 °C
